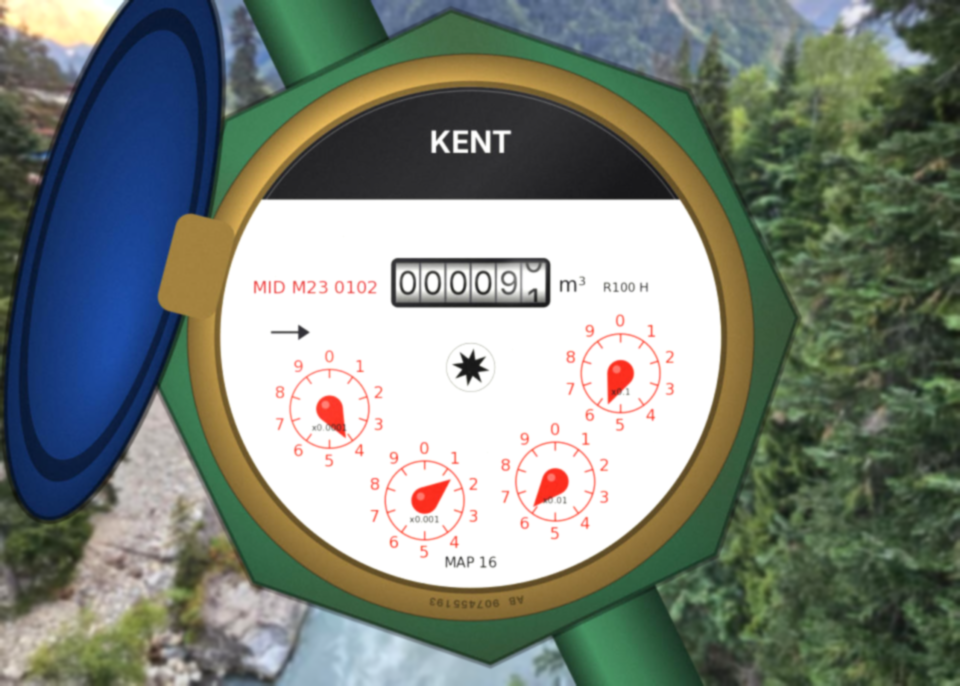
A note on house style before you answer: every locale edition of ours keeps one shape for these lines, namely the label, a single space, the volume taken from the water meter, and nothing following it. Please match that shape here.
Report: 90.5614 m³
